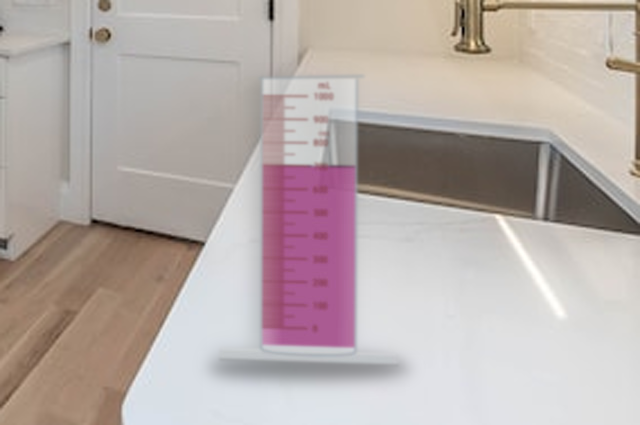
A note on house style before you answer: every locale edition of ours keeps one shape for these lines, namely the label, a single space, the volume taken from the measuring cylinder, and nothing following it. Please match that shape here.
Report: 700 mL
